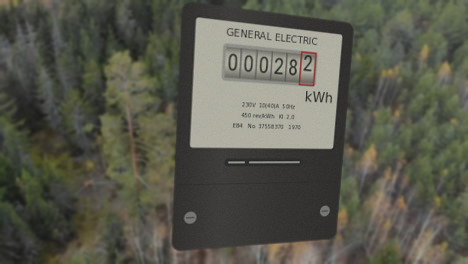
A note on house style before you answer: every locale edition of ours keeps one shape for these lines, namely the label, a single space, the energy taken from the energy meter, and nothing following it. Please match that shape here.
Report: 28.2 kWh
